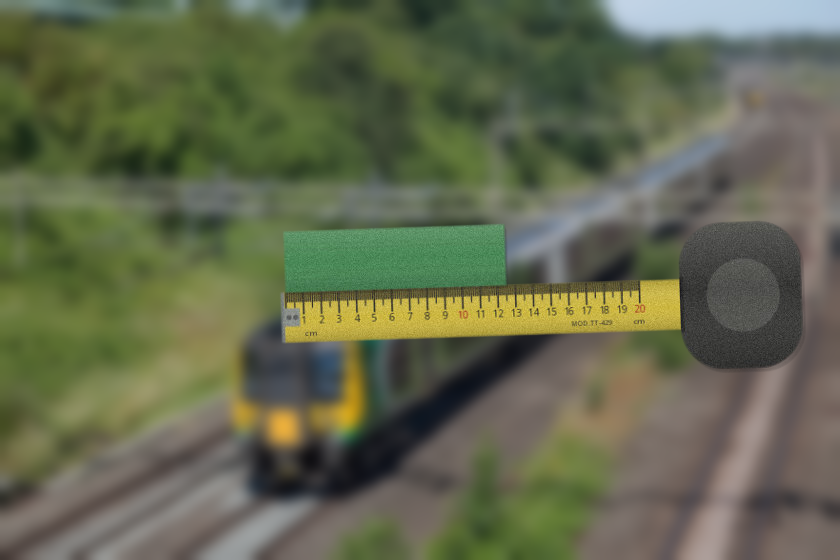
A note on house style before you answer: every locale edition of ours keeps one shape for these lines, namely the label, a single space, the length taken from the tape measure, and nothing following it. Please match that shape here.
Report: 12.5 cm
